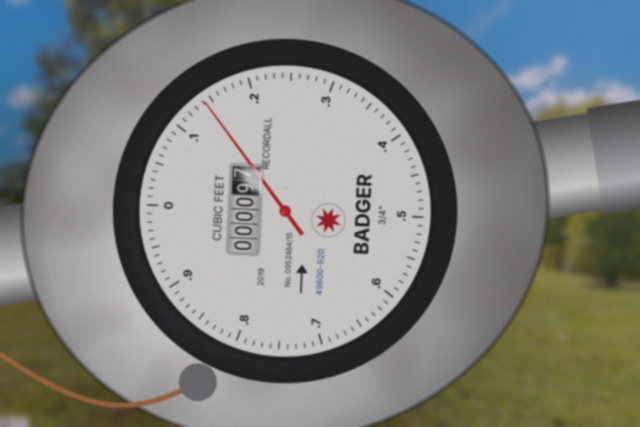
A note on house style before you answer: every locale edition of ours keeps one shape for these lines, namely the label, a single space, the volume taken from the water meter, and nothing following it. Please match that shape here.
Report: 97.14 ft³
